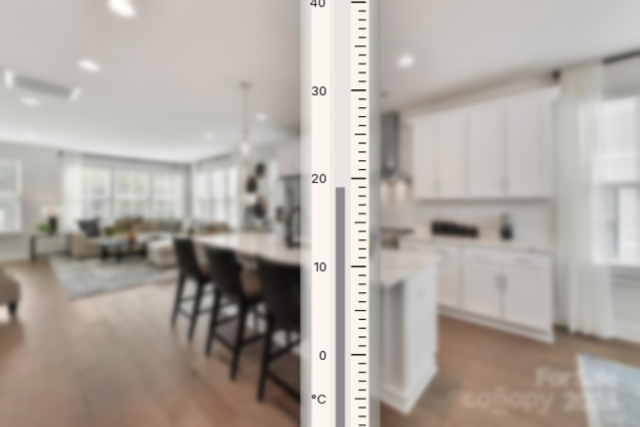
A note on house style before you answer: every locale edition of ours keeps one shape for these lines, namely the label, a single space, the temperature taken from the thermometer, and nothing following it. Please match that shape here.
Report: 19 °C
